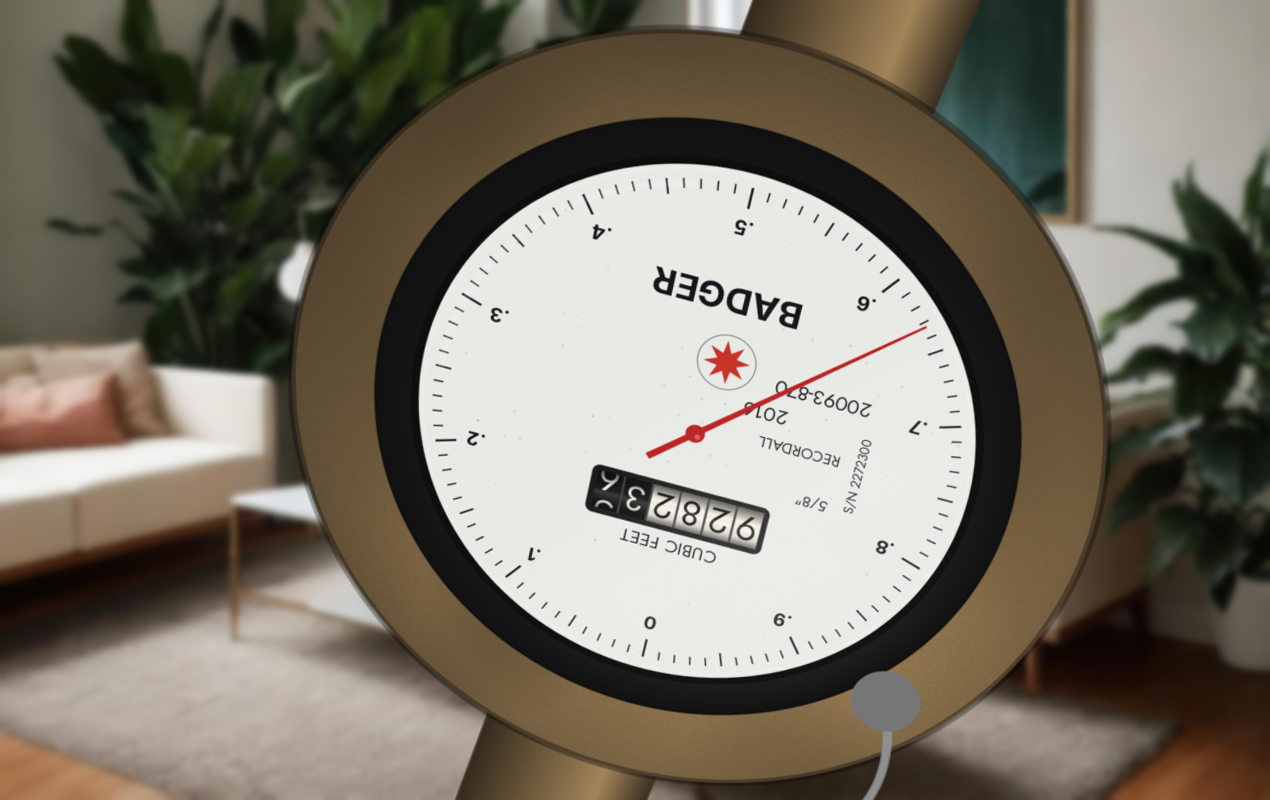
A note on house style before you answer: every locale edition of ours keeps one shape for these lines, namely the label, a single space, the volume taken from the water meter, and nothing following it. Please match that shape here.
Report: 928235.63 ft³
